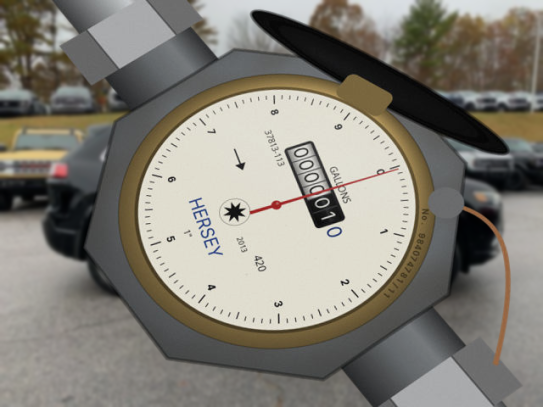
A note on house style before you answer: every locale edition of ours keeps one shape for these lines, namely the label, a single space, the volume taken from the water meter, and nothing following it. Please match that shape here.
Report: 10.0 gal
